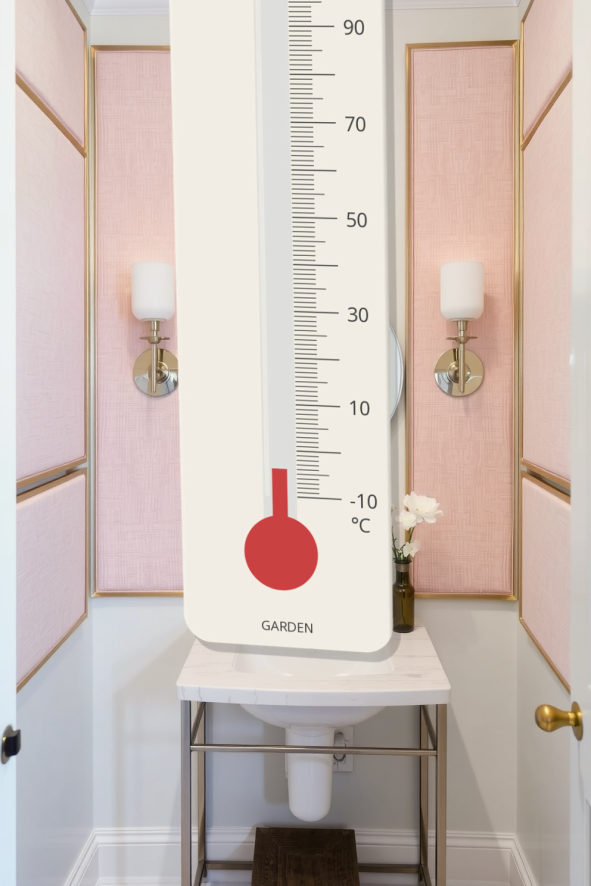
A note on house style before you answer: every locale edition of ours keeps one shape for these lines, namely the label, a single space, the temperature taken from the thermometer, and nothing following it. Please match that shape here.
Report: -4 °C
